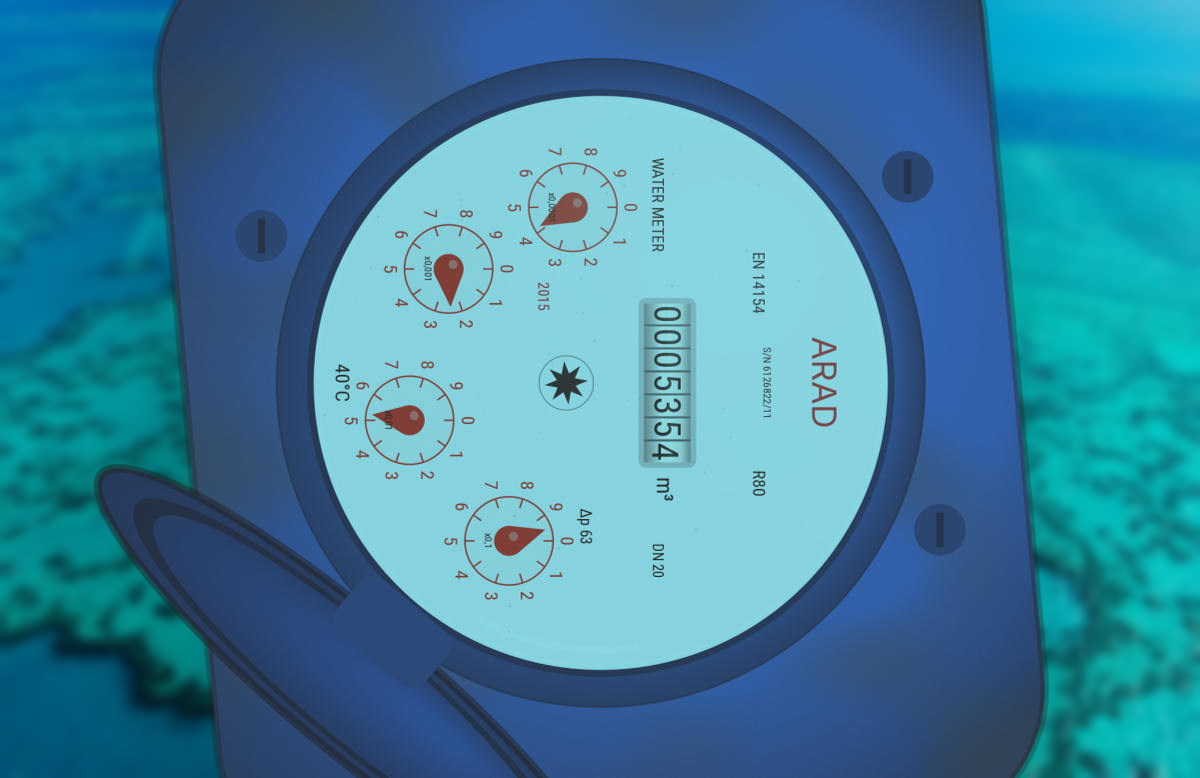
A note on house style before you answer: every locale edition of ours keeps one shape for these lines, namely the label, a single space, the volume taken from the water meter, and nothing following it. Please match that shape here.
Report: 5353.9524 m³
